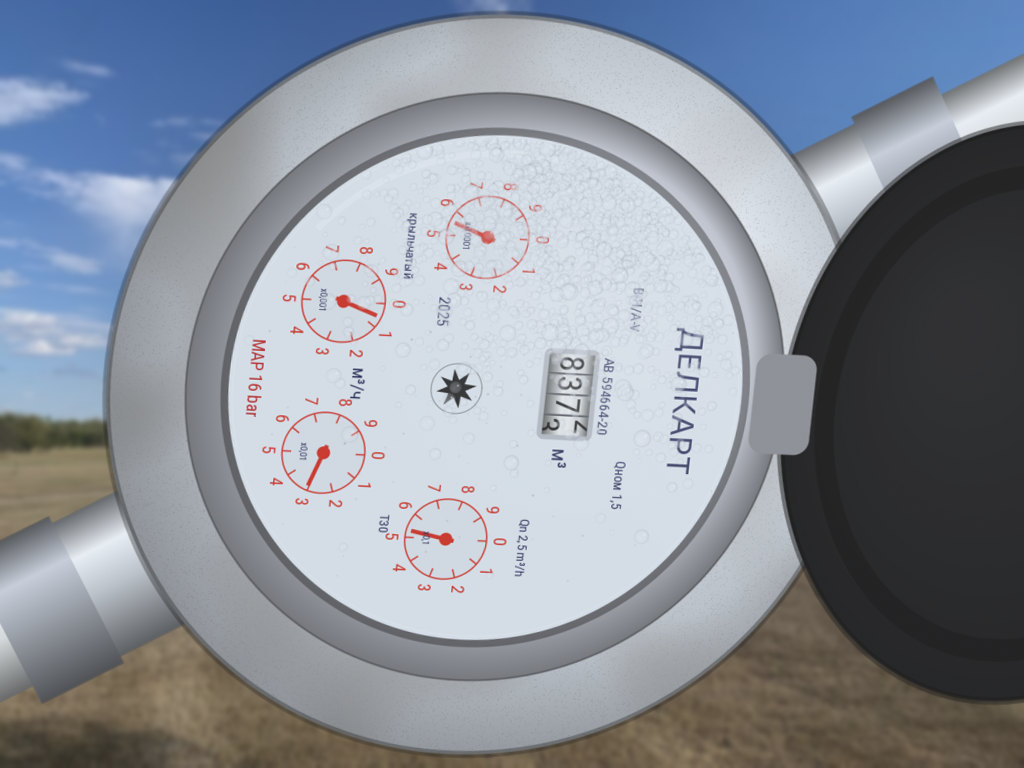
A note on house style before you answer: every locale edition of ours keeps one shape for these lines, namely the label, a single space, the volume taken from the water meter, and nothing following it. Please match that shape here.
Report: 8372.5305 m³
